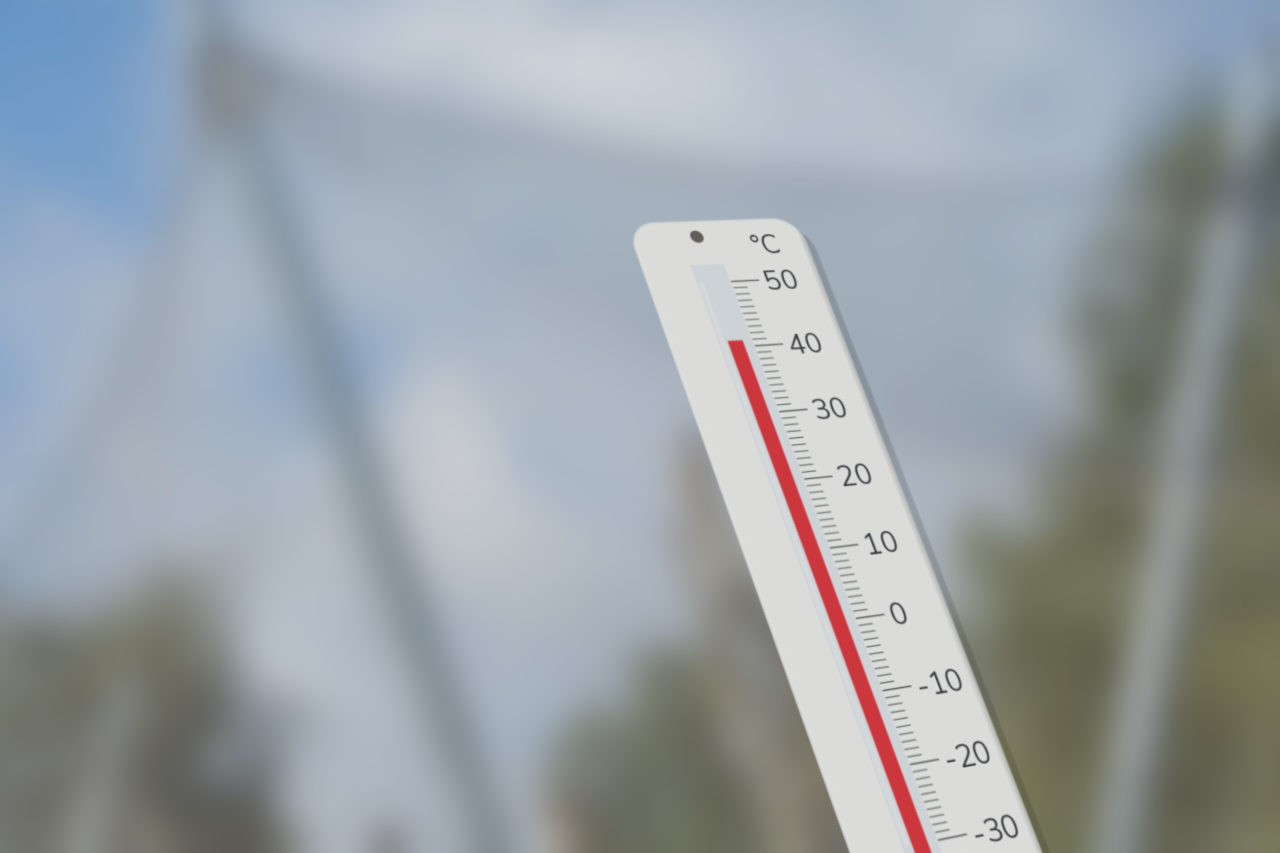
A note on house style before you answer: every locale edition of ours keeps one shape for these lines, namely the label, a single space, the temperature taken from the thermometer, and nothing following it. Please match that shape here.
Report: 41 °C
